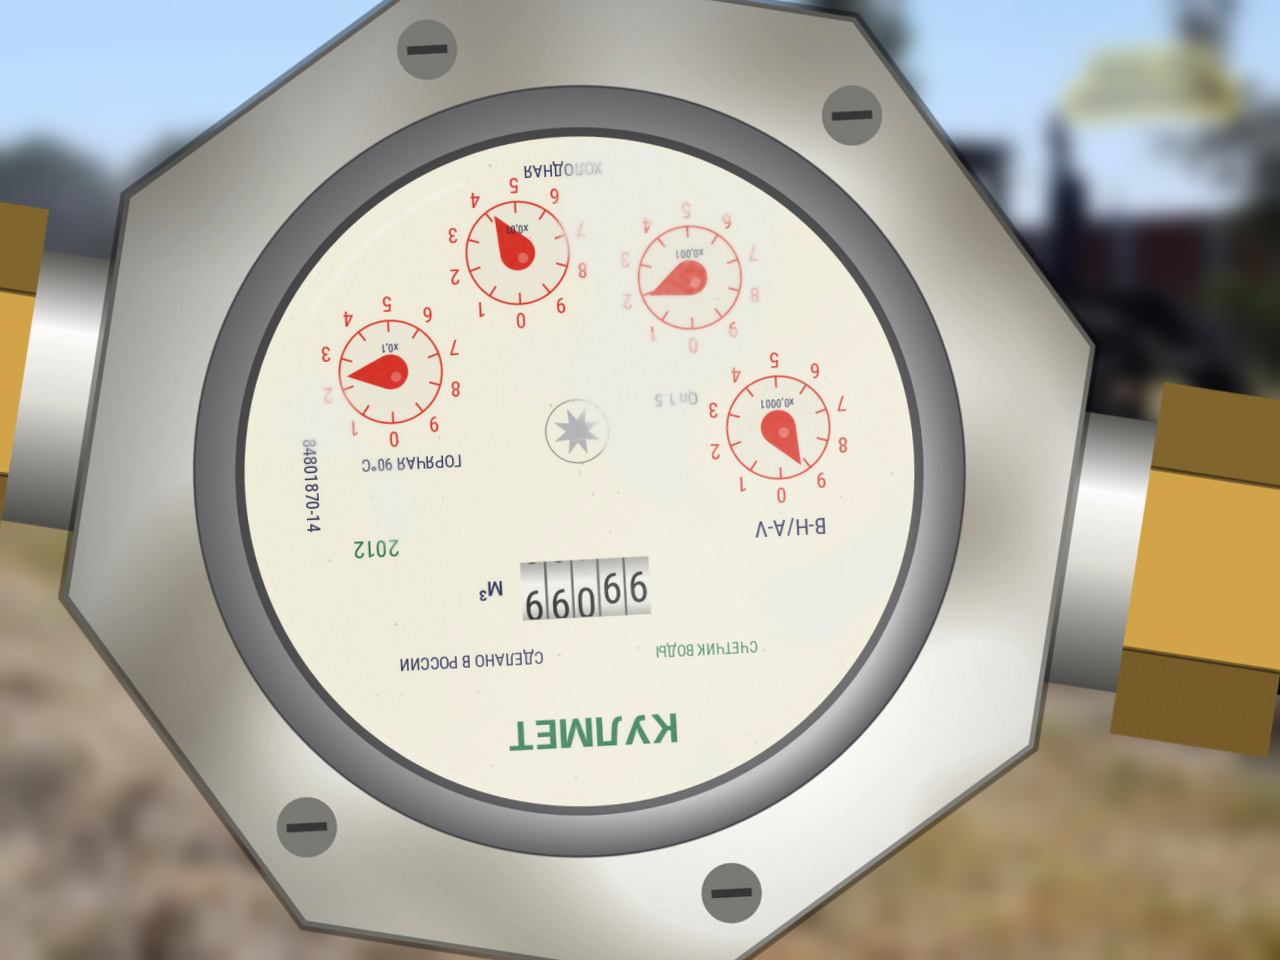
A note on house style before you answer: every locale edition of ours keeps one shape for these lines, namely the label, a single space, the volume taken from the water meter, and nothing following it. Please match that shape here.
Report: 99099.2419 m³
